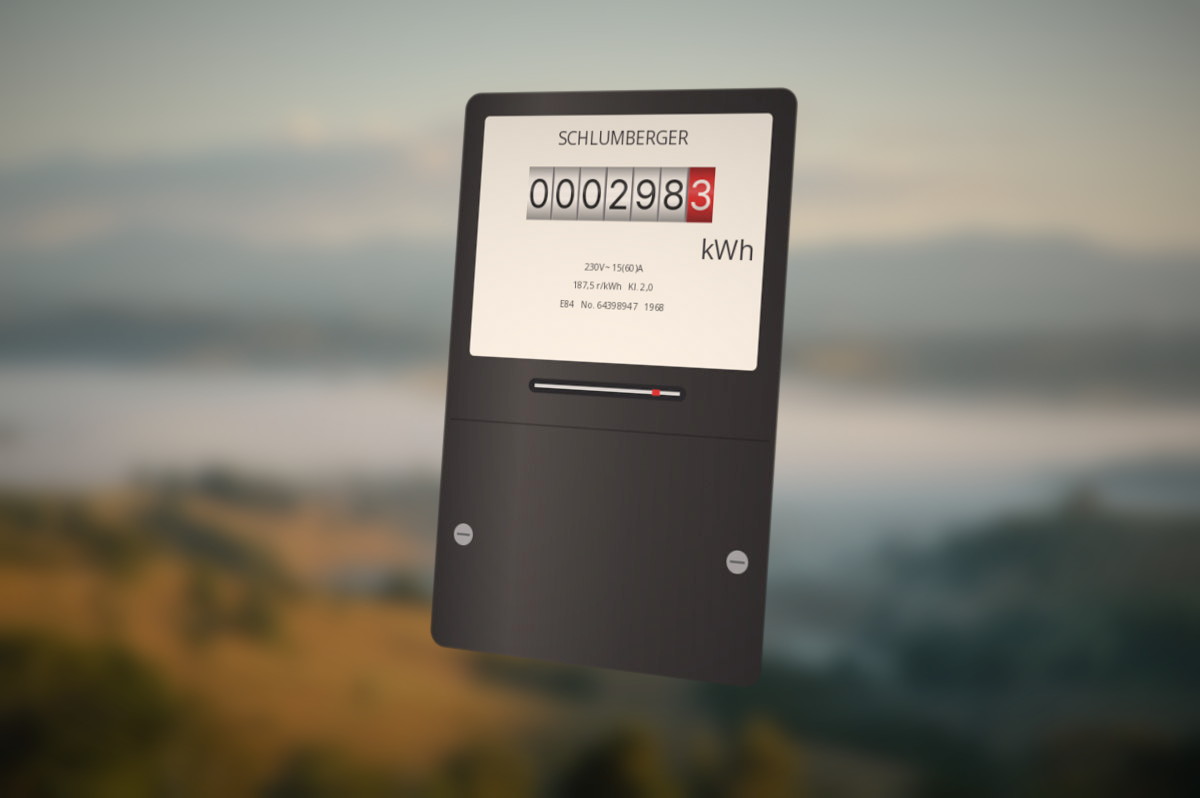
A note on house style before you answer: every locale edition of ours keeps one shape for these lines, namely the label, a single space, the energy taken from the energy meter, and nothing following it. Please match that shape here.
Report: 298.3 kWh
